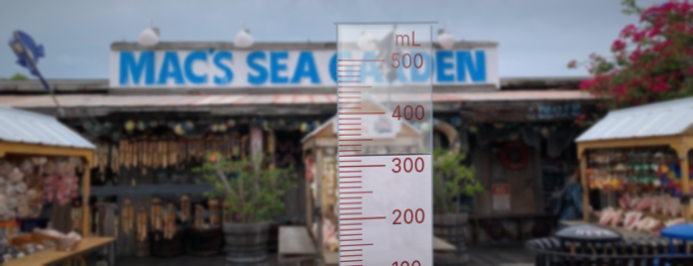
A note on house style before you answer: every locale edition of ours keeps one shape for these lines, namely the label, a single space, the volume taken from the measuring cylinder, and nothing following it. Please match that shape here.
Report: 320 mL
